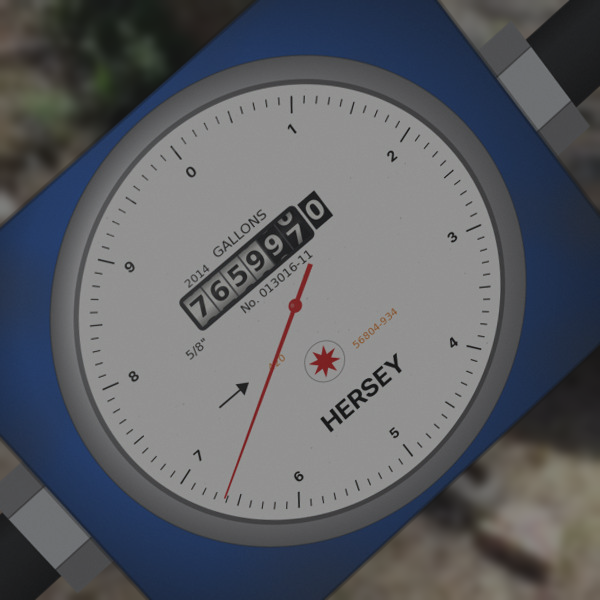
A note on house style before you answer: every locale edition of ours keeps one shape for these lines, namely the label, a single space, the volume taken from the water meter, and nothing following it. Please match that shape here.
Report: 7659966.6 gal
